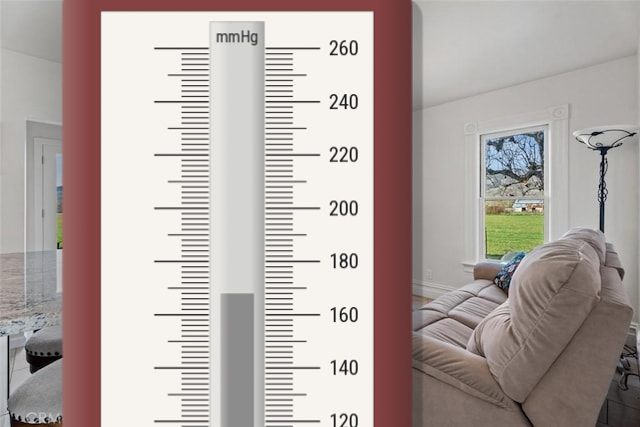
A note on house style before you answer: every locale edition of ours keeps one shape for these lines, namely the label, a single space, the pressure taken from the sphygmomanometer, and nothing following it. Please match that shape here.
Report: 168 mmHg
